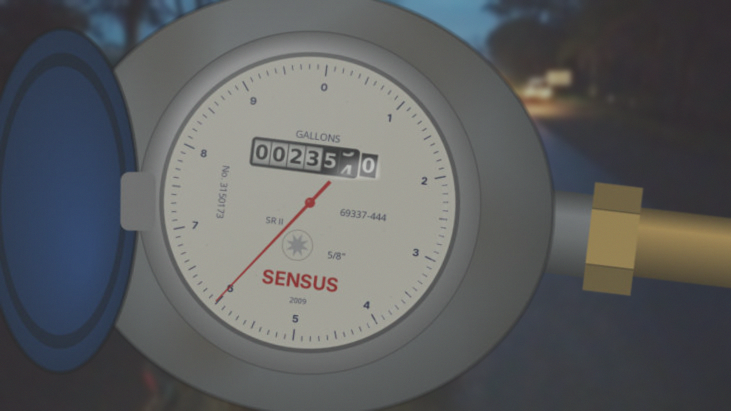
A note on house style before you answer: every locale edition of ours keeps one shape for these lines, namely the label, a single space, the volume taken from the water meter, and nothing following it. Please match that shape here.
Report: 23536.0 gal
